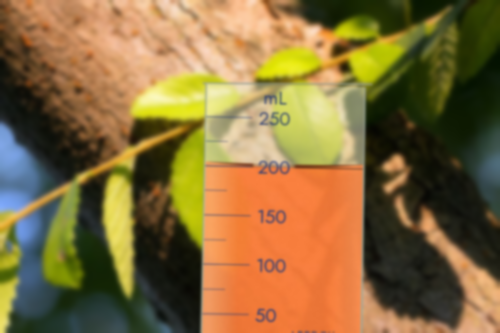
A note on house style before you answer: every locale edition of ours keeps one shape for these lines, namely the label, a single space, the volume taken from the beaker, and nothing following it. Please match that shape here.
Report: 200 mL
